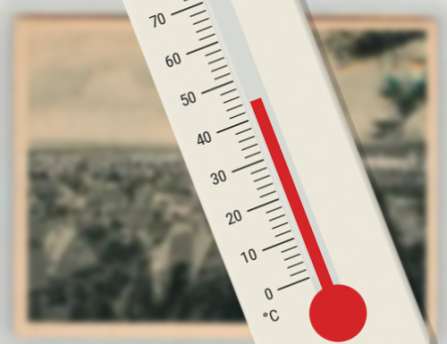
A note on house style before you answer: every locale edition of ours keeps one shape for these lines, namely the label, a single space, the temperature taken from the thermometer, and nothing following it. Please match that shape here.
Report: 44 °C
